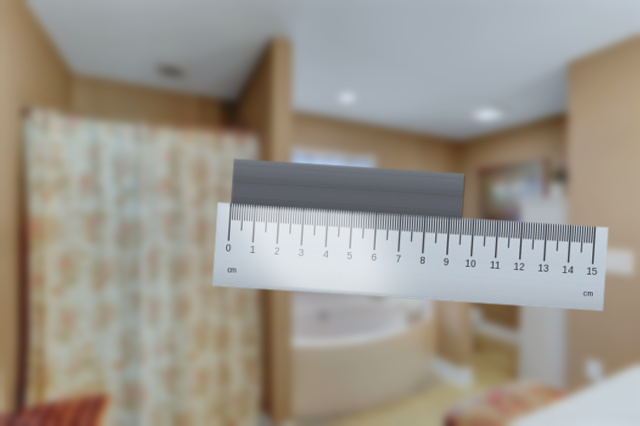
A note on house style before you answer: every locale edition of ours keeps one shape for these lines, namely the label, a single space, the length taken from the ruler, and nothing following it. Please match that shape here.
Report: 9.5 cm
